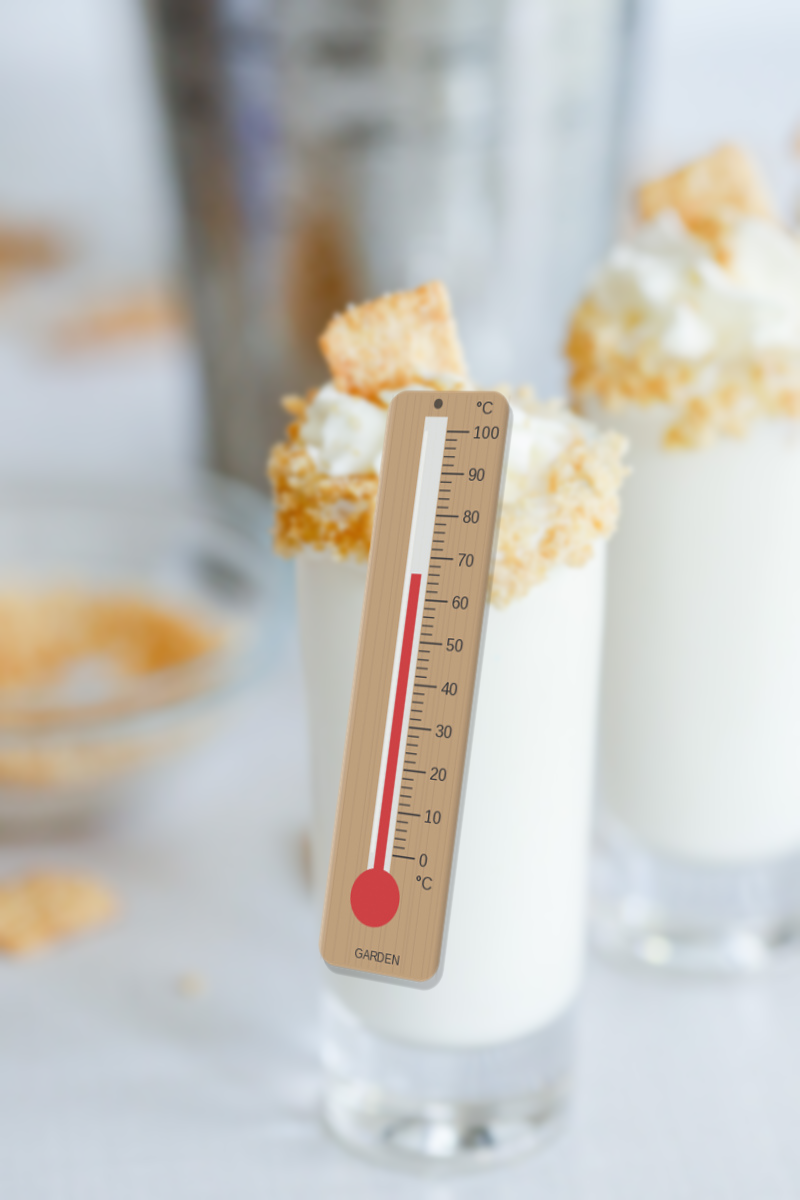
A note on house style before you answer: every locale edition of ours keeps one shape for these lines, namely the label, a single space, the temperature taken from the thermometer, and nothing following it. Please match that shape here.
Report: 66 °C
